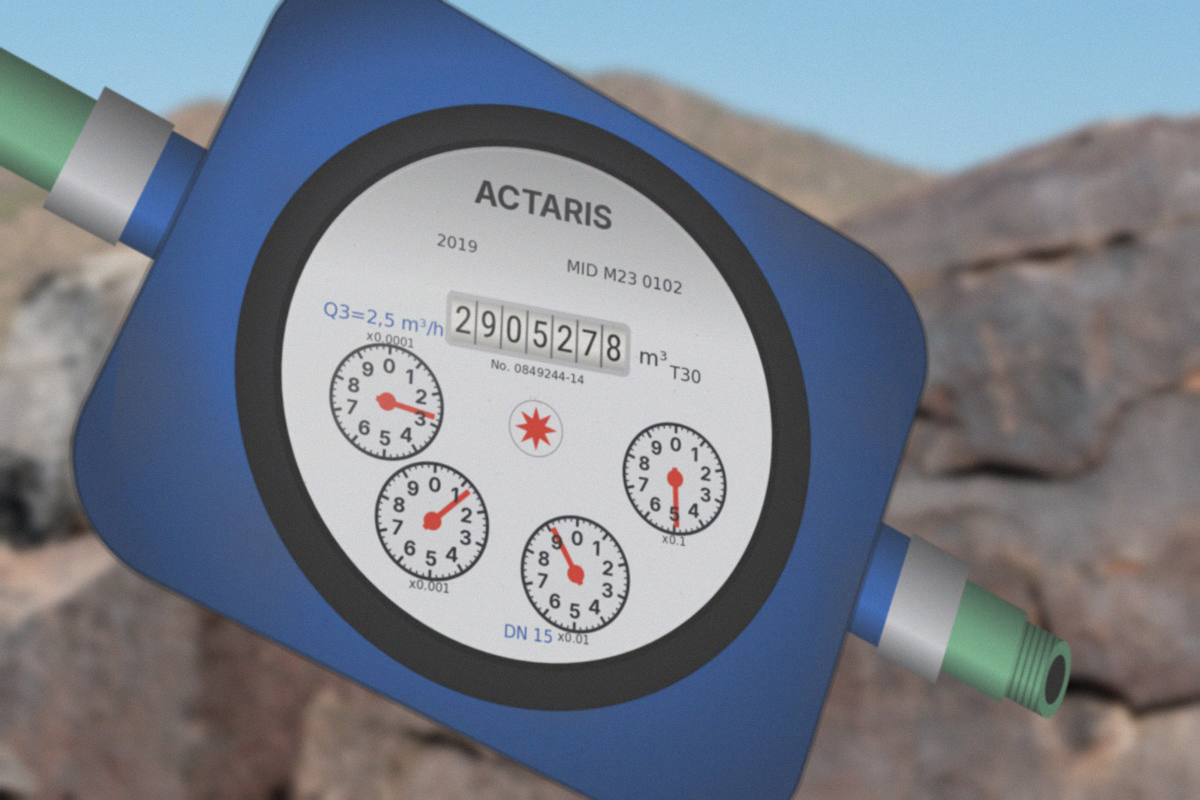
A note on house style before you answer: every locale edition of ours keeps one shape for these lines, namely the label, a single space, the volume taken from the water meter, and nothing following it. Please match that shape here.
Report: 2905278.4912 m³
